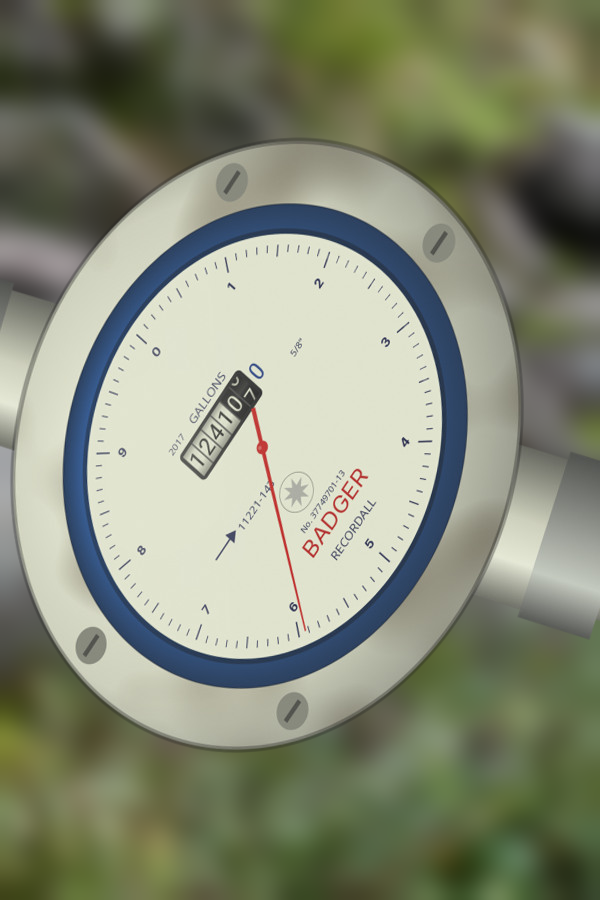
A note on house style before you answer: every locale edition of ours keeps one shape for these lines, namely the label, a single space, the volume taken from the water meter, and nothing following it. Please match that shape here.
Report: 1241065.9 gal
